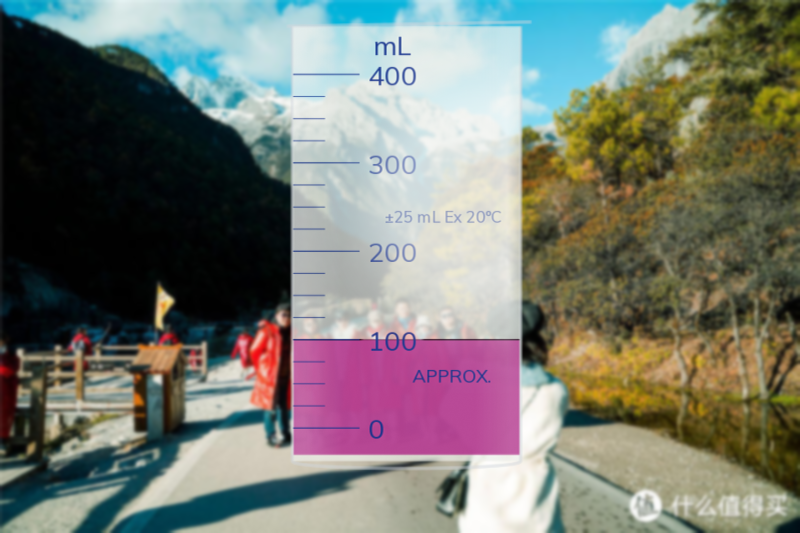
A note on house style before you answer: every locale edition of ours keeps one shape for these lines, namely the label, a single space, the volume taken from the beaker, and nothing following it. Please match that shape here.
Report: 100 mL
